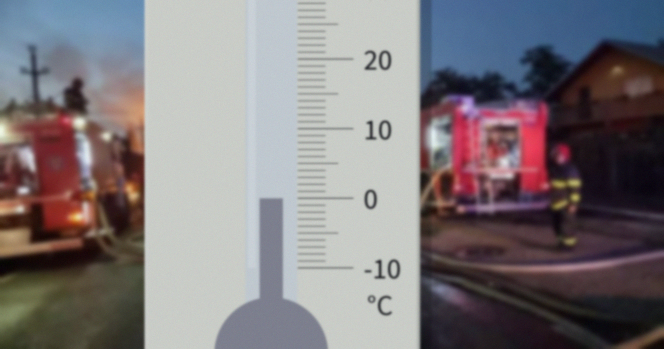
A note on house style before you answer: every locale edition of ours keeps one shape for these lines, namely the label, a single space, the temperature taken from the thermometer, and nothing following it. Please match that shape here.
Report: 0 °C
